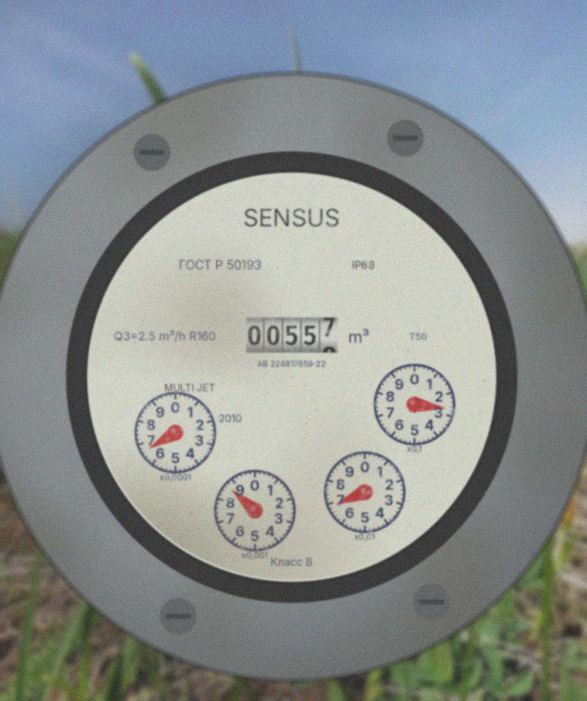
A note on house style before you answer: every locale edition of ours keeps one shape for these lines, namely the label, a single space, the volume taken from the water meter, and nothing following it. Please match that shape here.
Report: 557.2686 m³
